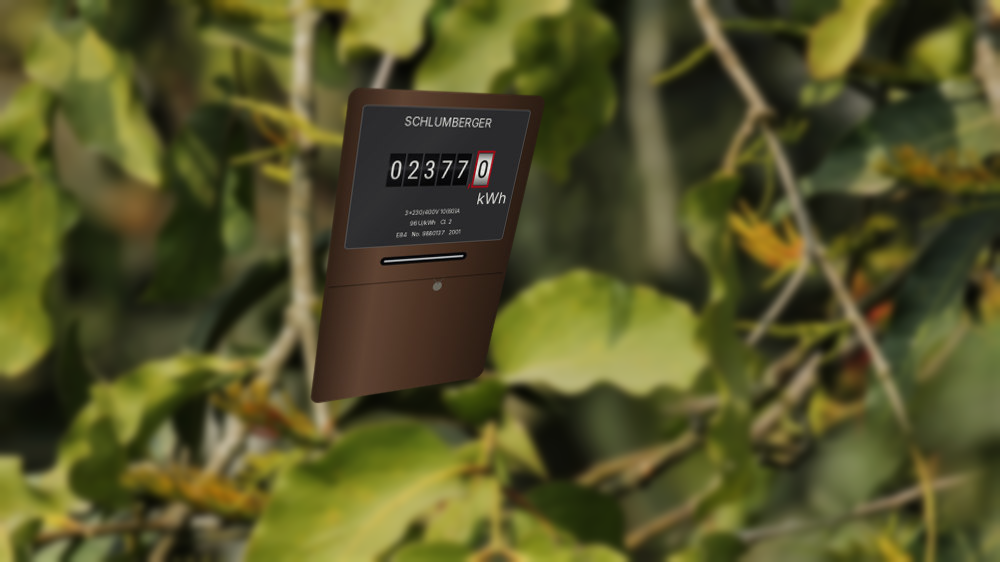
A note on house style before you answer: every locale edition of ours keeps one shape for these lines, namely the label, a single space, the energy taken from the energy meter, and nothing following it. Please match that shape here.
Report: 2377.0 kWh
